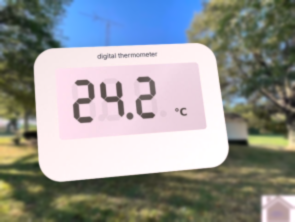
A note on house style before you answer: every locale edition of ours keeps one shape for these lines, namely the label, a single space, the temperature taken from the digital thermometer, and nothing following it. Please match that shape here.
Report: 24.2 °C
